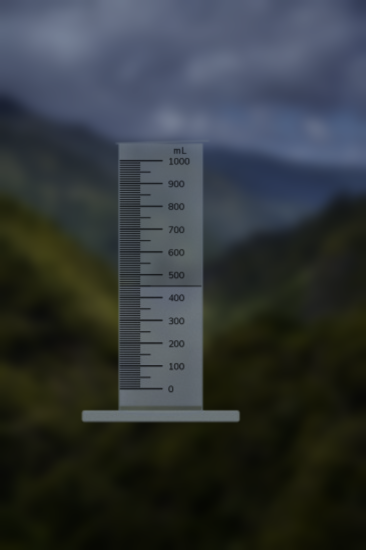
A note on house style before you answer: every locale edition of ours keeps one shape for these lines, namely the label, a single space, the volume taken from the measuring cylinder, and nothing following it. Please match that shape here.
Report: 450 mL
